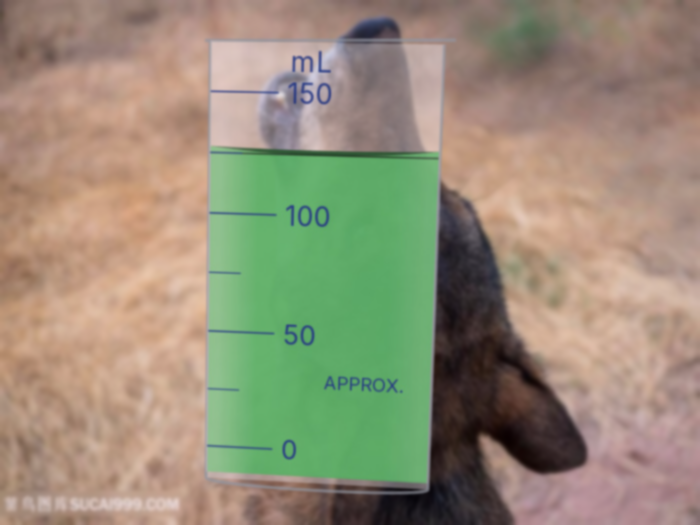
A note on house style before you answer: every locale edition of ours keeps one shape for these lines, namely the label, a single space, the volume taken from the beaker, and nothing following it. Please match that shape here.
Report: 125 mL
